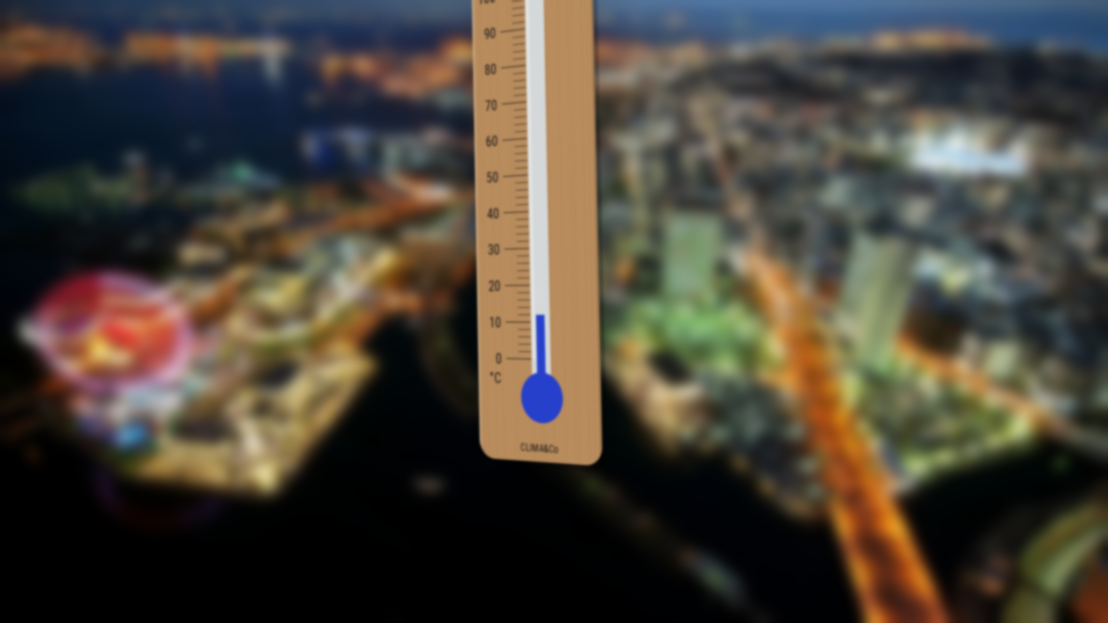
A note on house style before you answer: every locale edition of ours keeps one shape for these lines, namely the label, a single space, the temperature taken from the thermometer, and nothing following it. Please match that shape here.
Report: 12 °C
